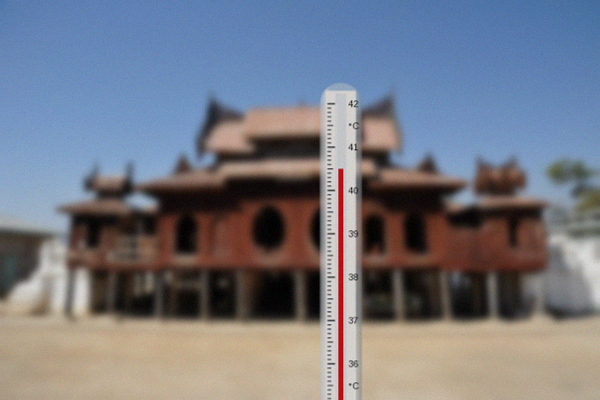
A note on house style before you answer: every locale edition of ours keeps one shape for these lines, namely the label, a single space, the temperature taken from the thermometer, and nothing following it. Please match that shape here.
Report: 40.5 °C
